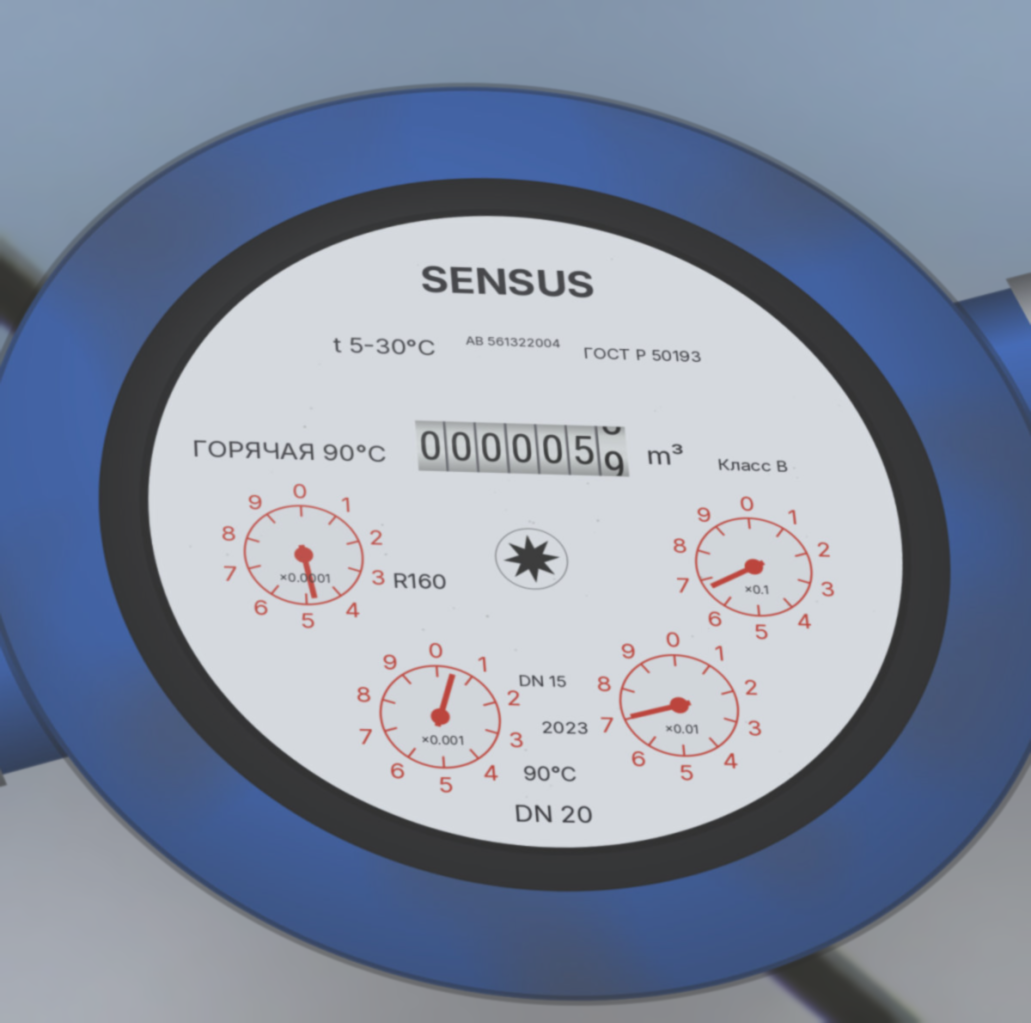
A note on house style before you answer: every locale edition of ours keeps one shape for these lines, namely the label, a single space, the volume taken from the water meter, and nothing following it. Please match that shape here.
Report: 58.6704 m³
